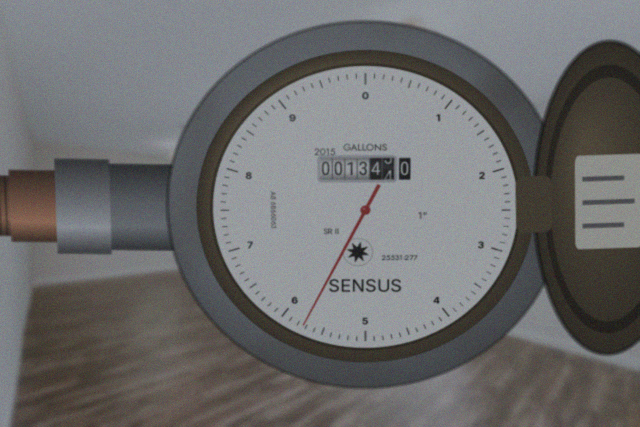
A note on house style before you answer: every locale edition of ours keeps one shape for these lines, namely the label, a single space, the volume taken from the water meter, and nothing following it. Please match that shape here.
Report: 13435.7 gal
